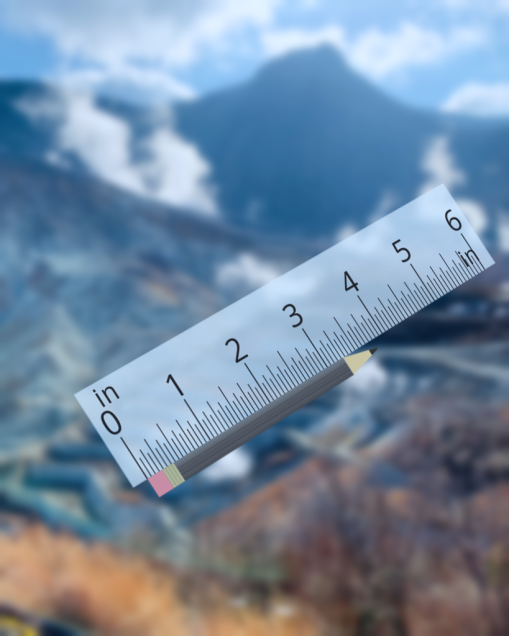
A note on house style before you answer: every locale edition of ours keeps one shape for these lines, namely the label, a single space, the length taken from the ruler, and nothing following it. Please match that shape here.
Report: 3.8125 in
